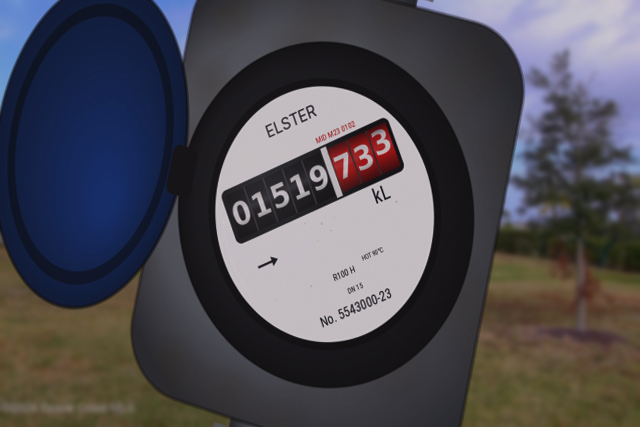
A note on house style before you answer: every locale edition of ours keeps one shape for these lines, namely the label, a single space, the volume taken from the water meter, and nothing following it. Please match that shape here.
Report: 1519.733 kL
